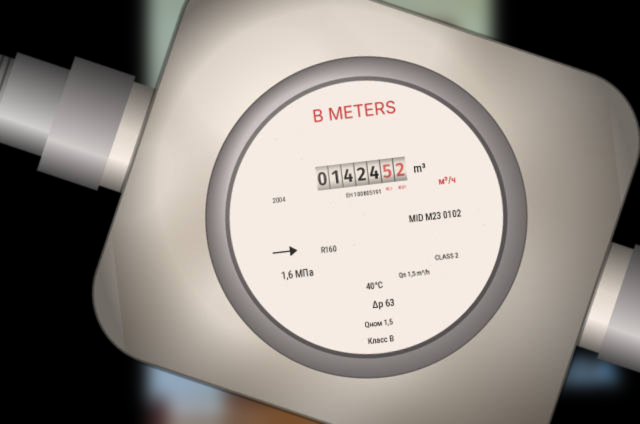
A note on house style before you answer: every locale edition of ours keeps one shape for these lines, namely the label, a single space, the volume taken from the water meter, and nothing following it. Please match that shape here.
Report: 1424.52 m³
